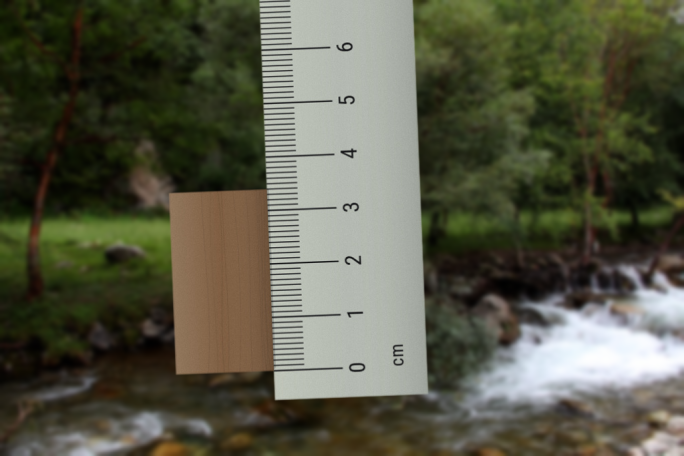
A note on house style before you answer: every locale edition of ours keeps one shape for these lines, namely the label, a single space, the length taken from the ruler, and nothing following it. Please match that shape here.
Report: 3.4 cm
